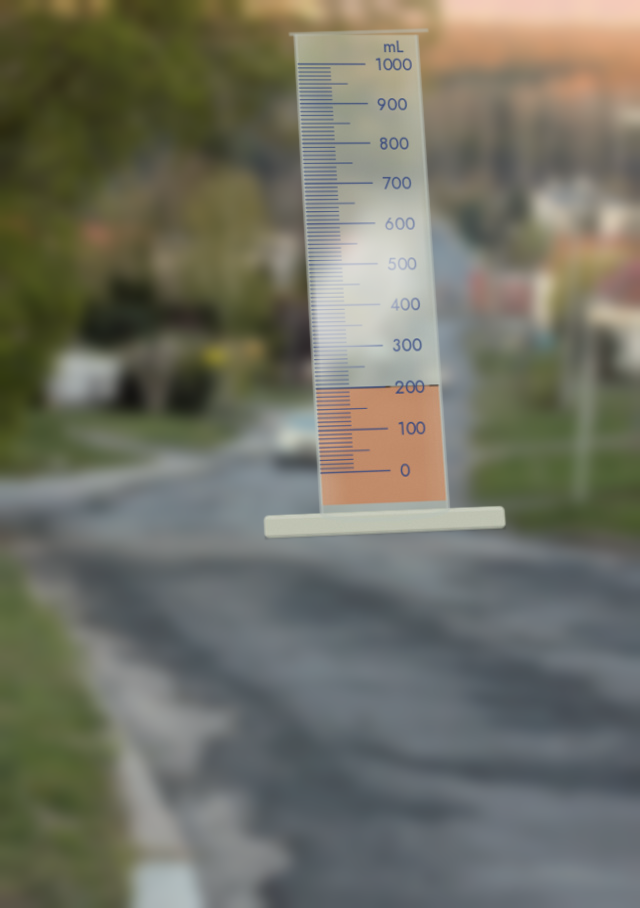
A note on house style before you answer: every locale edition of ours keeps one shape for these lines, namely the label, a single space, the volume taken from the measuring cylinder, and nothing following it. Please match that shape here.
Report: 200 mL
